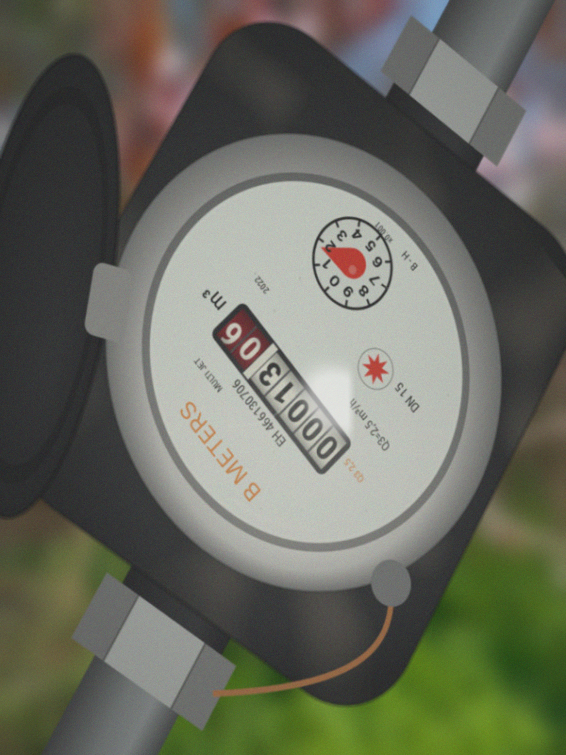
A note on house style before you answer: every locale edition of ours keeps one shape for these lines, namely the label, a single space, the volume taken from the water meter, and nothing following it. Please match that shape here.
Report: 13.061 m³
